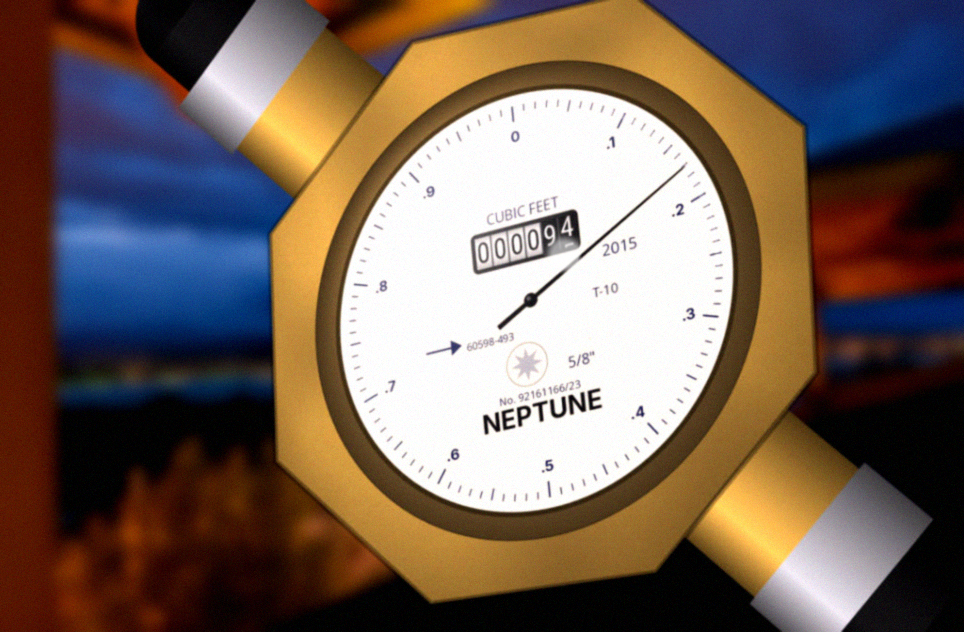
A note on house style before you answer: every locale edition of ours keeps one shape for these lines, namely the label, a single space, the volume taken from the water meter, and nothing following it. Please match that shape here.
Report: 94.17 ft³
